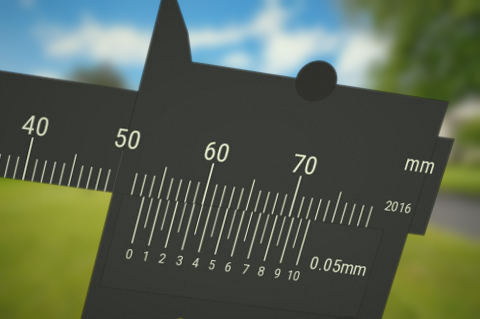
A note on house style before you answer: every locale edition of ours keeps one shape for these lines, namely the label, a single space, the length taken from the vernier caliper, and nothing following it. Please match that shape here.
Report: 53.4 mm
